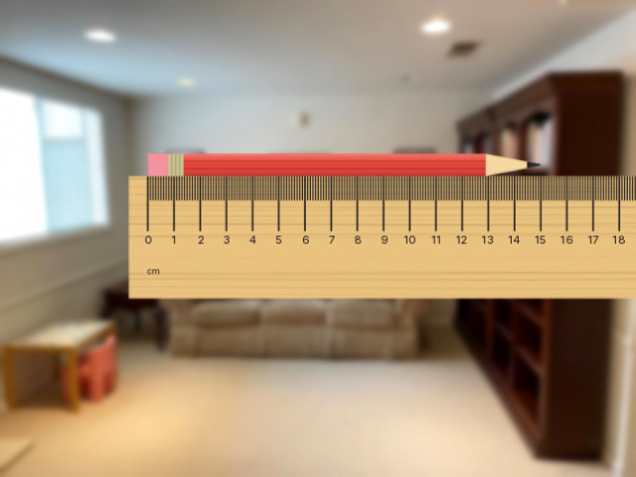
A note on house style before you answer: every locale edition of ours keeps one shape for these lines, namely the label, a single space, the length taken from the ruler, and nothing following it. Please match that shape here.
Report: 15 cm
